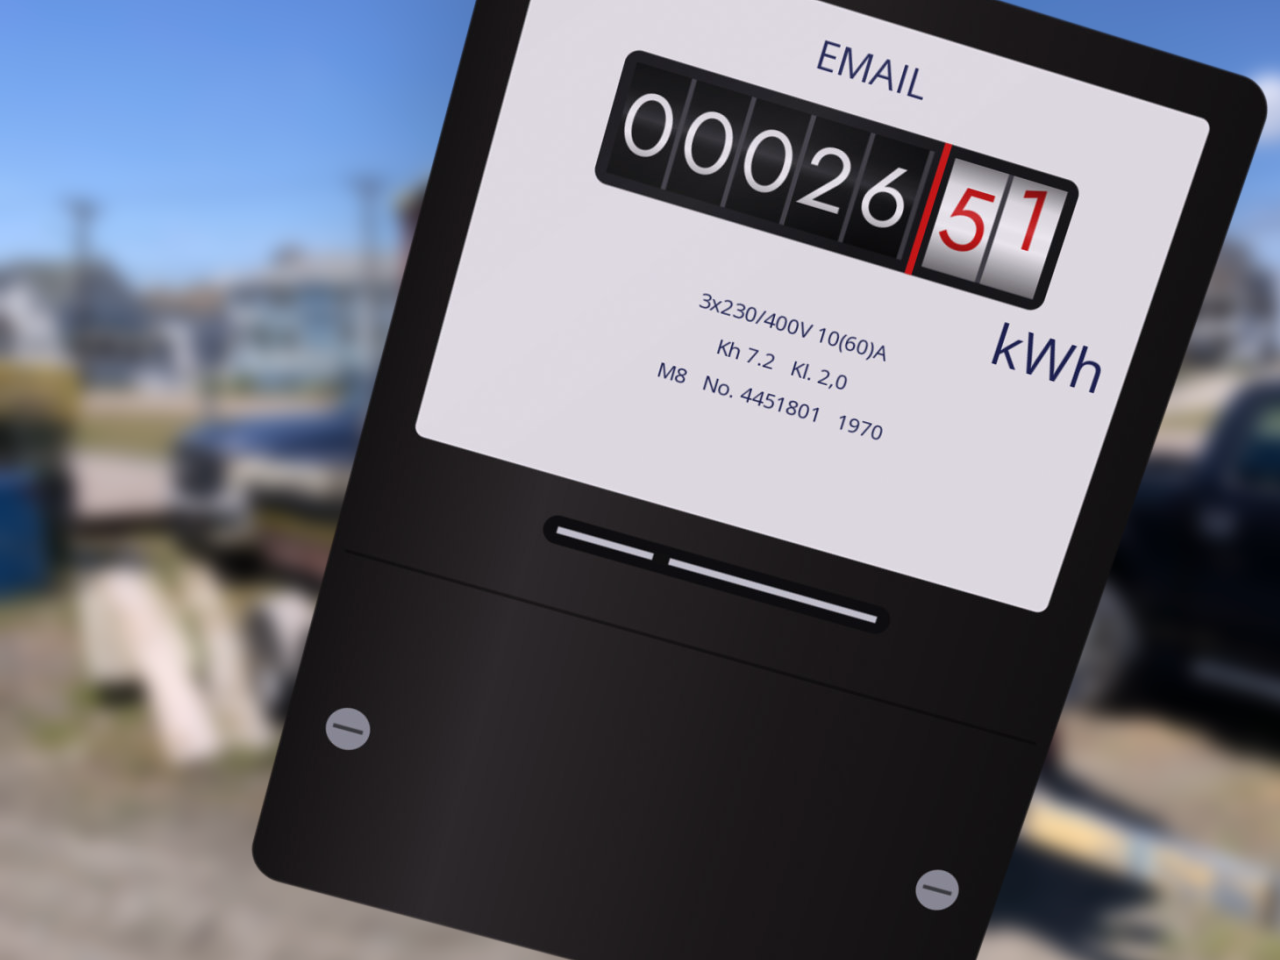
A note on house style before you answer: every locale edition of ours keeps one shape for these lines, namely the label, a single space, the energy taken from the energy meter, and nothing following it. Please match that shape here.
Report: 26.51 kWh
